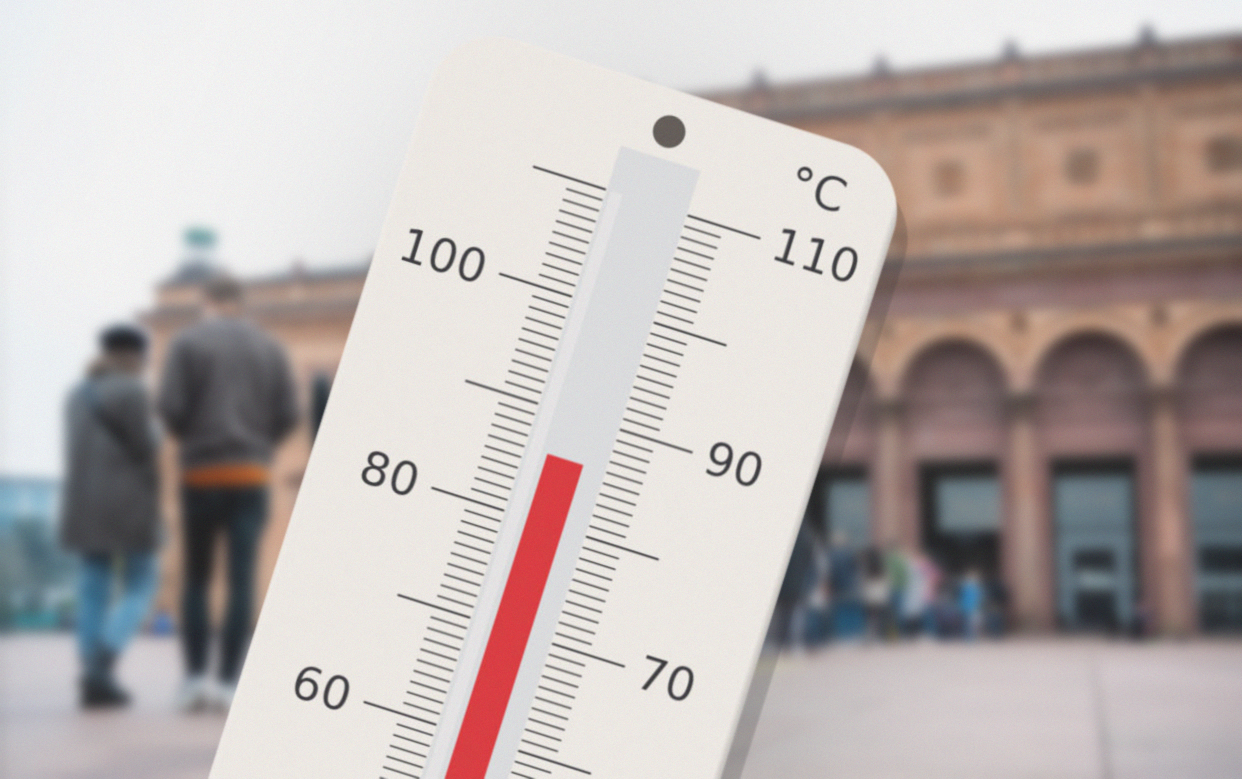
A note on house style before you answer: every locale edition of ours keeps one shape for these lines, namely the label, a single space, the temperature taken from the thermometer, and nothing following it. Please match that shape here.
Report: 86 °C
